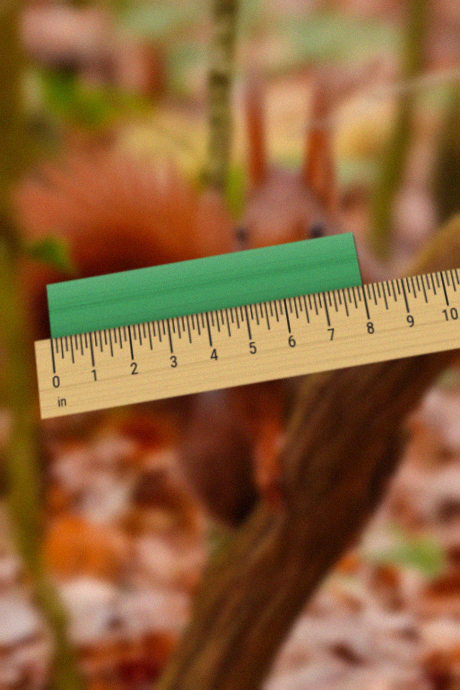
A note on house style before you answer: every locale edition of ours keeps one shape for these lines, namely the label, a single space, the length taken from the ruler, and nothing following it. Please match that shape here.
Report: 8 in
